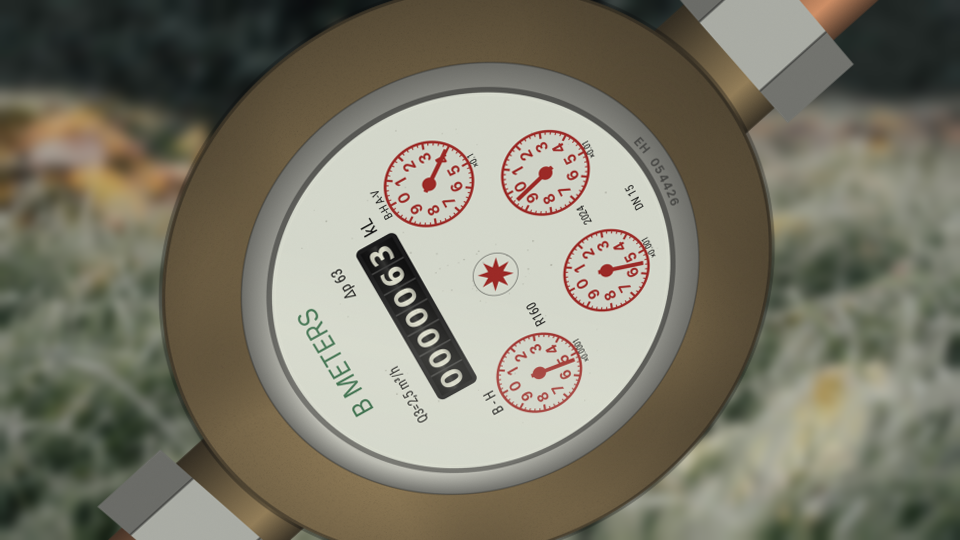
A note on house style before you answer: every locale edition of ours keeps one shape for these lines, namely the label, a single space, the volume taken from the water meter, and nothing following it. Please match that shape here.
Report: 63.3955 kL
